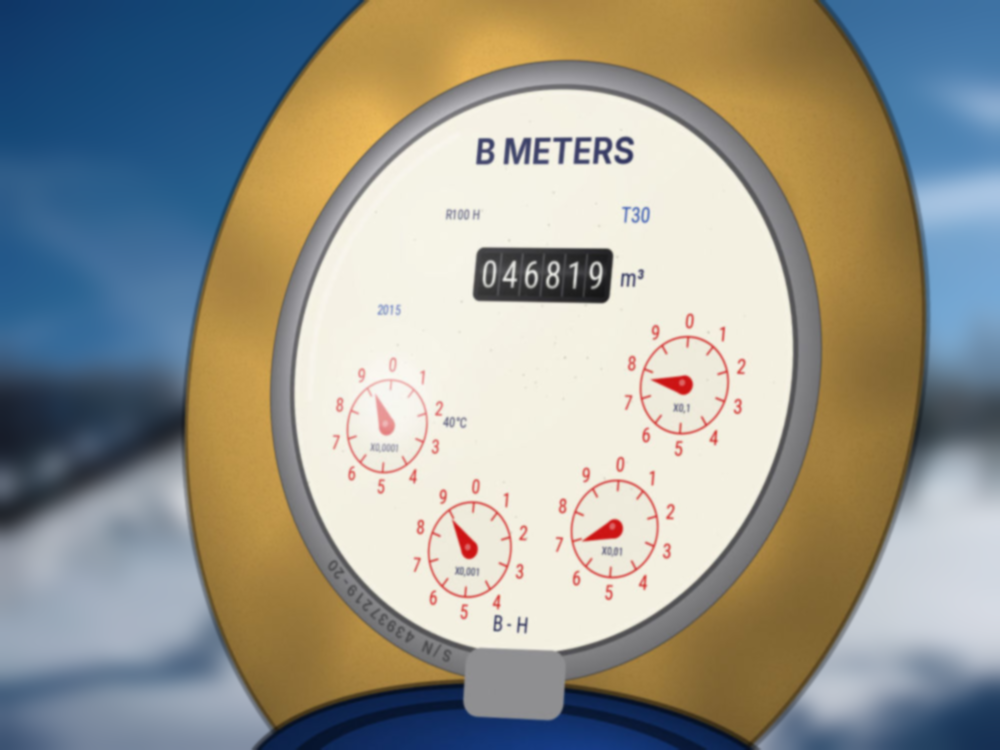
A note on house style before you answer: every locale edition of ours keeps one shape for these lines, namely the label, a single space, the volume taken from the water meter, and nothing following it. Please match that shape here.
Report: 46819.7689 m³
